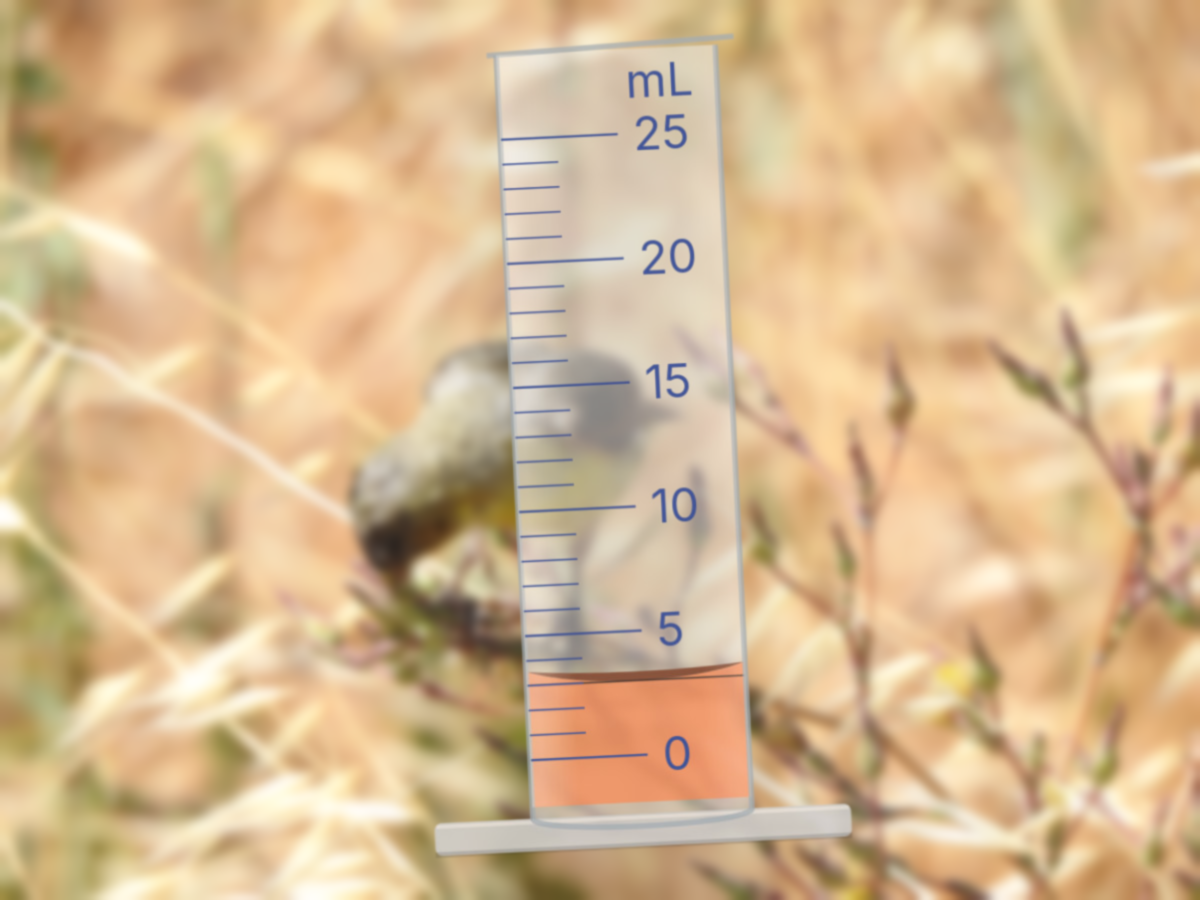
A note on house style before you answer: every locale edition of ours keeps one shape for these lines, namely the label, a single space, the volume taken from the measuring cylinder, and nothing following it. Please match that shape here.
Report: 3 mL
